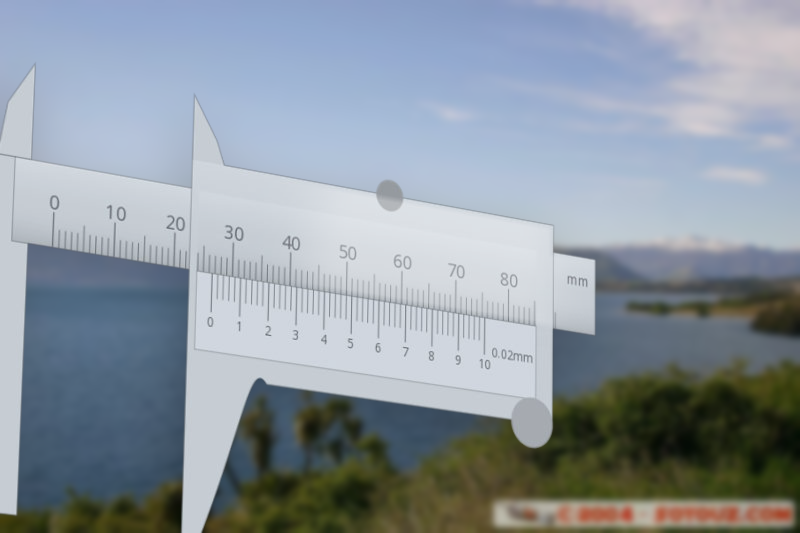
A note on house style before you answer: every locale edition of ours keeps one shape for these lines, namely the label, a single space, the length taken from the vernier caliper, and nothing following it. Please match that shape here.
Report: 26.5 mm
